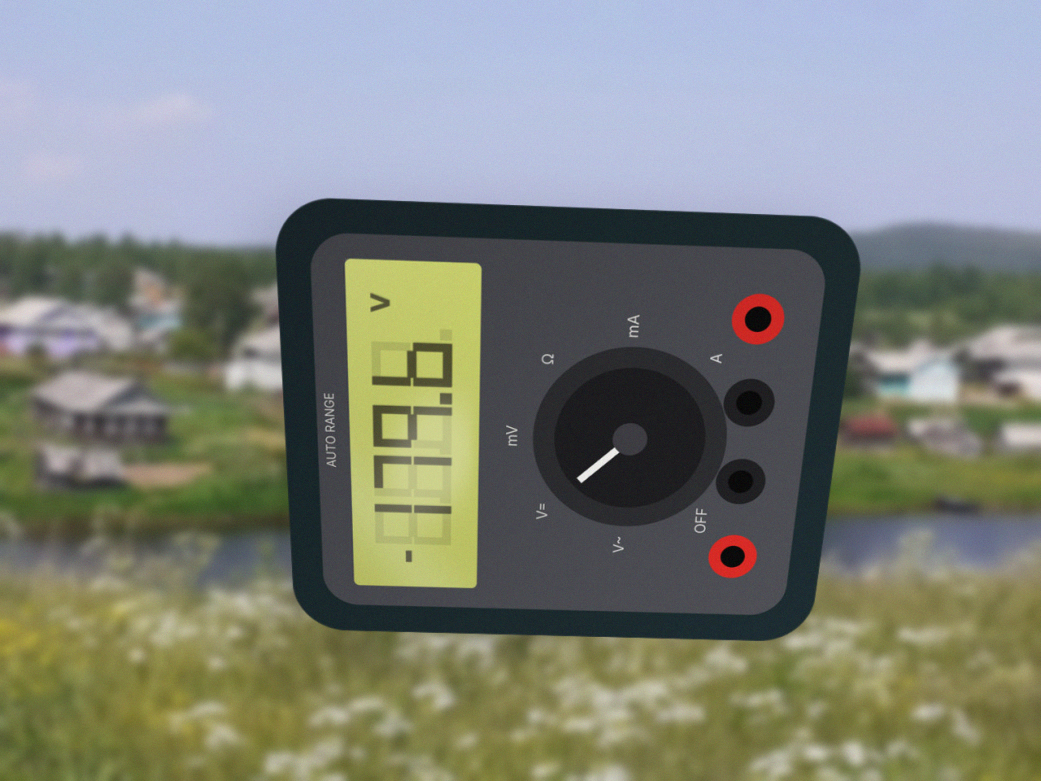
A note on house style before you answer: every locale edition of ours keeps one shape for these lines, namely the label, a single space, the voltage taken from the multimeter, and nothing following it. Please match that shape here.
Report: -179.6 V
